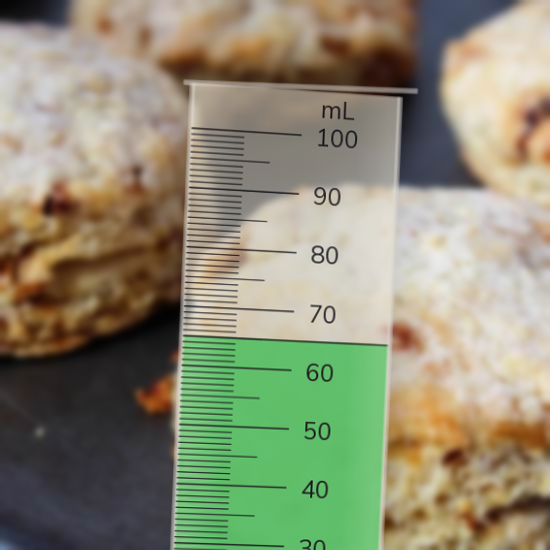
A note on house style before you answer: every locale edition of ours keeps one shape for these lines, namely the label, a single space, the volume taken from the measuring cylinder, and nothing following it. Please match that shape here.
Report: 65 mL
